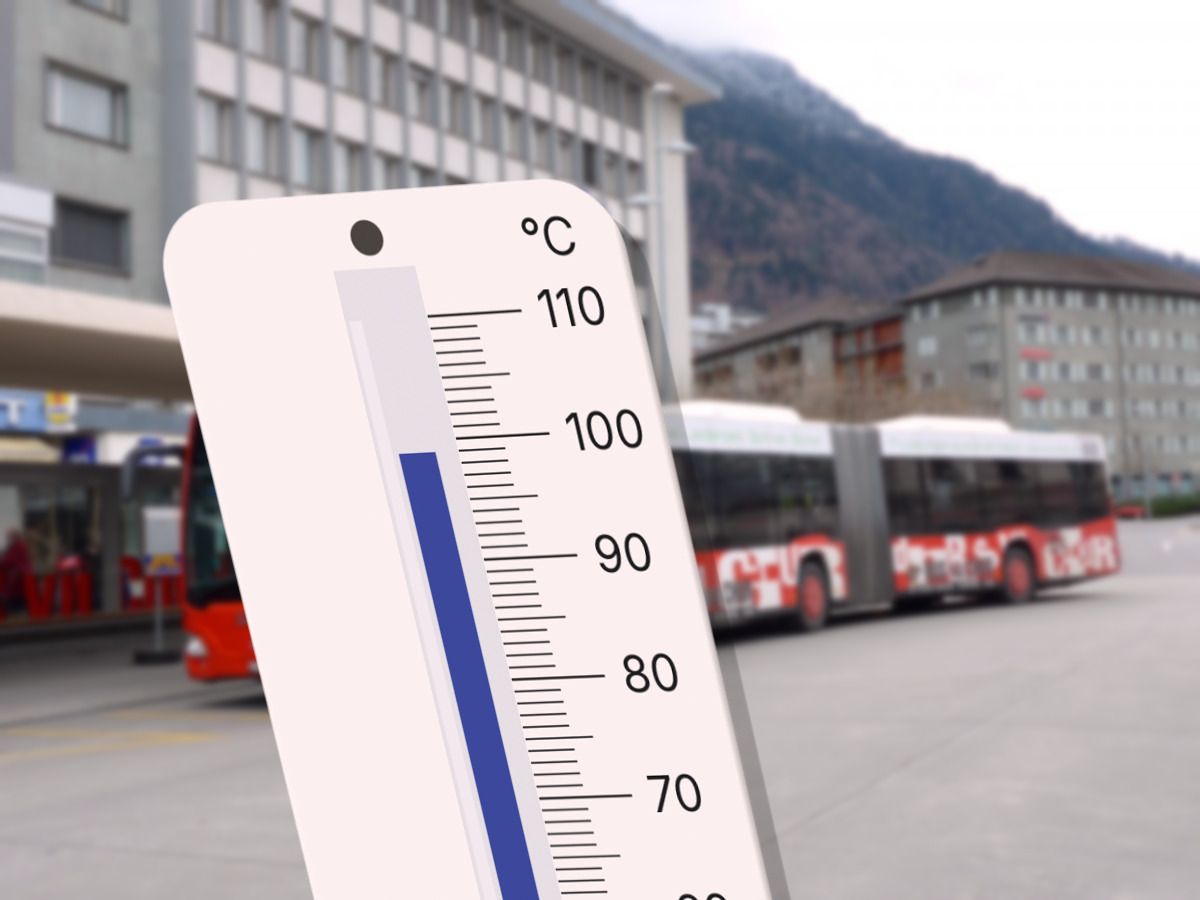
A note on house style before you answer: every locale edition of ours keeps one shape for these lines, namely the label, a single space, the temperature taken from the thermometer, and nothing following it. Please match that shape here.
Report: 99 °C
